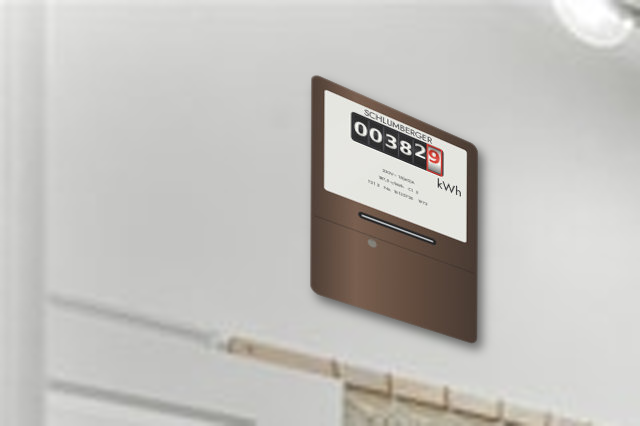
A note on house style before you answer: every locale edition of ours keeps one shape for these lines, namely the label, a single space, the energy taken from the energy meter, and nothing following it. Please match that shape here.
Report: 382.9 kWh
